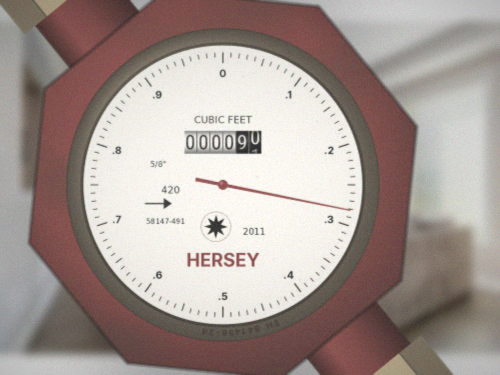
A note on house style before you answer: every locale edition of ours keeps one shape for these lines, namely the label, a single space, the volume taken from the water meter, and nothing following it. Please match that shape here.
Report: 90.28 ft³
